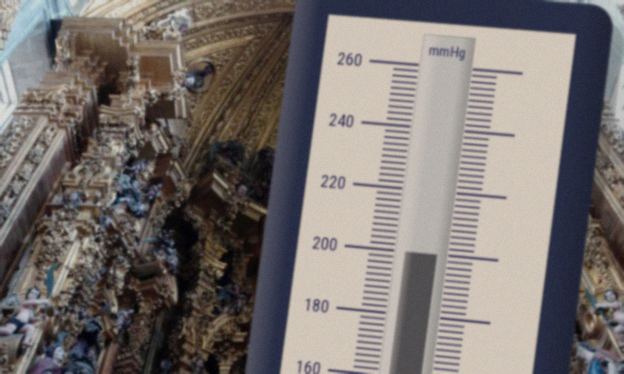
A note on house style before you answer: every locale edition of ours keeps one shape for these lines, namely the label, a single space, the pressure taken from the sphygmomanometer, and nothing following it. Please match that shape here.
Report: 200 mmHg
